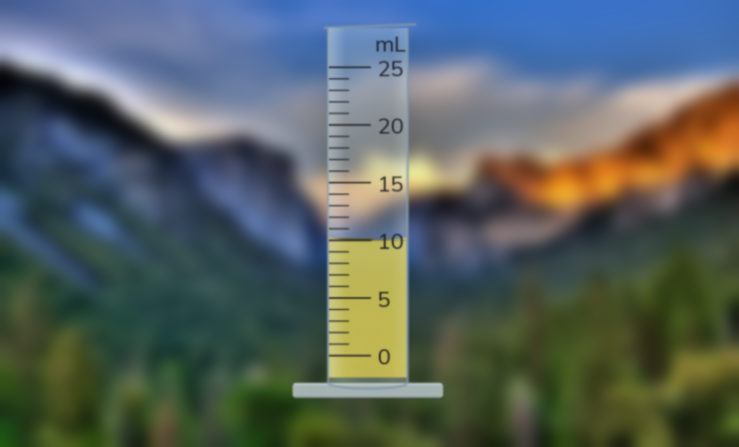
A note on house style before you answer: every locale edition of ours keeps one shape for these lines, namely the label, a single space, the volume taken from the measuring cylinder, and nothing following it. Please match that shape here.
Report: 10 mL
